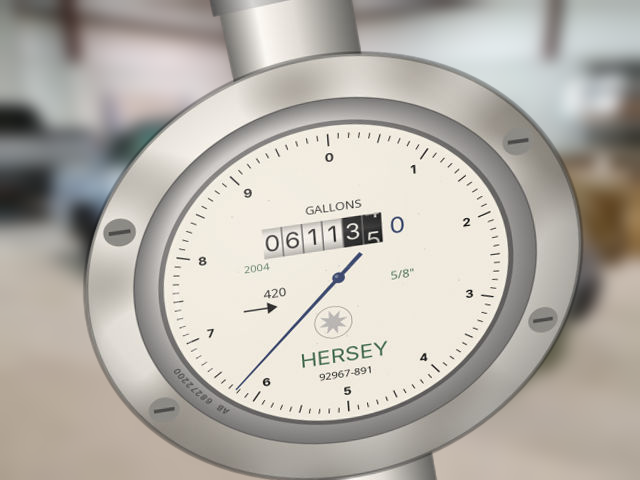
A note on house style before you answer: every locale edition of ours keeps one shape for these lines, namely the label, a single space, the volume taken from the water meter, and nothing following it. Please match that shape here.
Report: 611346.2 gal
